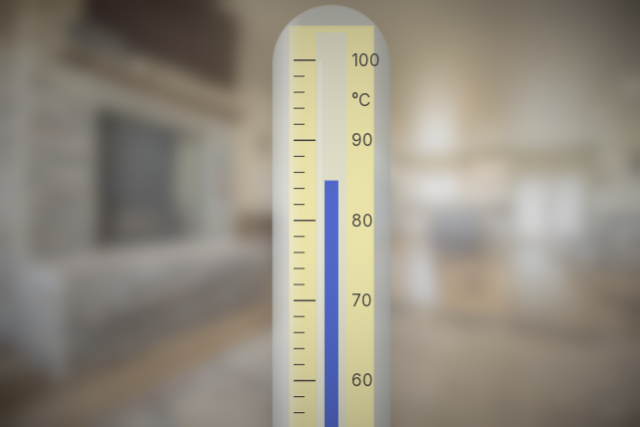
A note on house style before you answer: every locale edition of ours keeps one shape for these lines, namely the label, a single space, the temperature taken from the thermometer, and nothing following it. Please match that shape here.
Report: 85 °C
